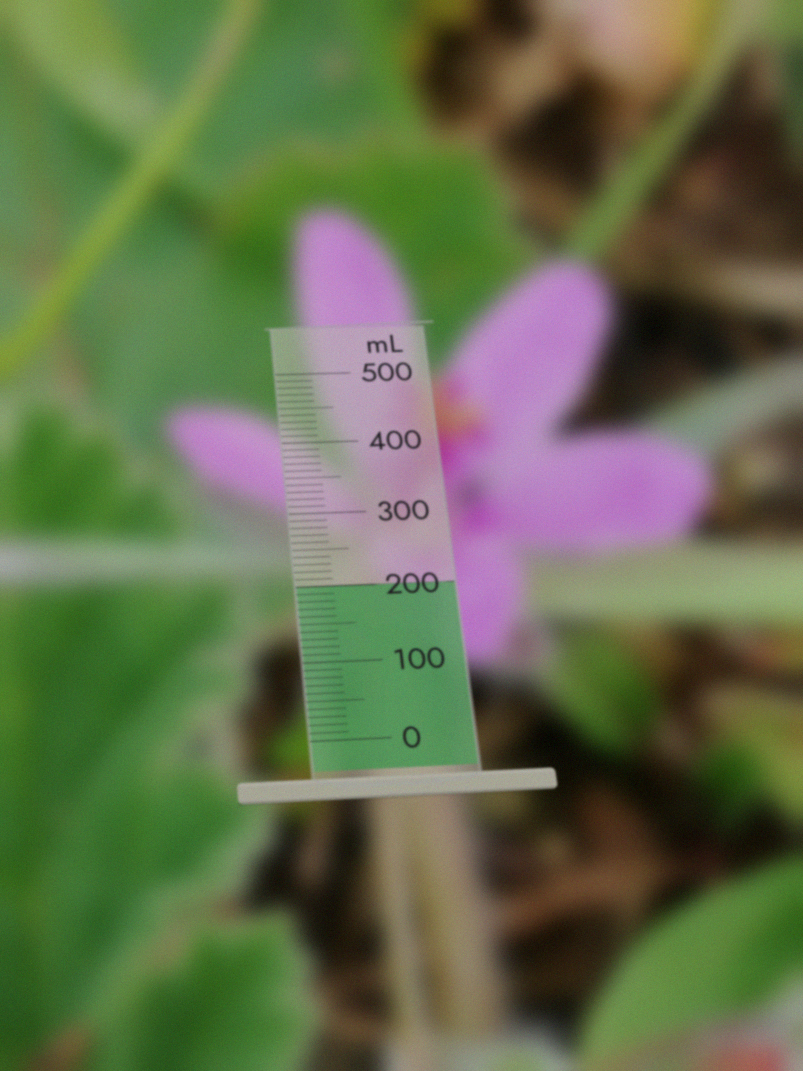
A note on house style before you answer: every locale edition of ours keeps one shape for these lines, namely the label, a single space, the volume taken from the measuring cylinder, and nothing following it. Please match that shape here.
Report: 200 mL
